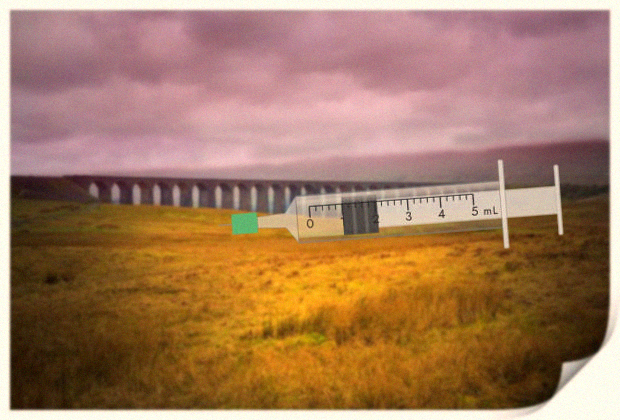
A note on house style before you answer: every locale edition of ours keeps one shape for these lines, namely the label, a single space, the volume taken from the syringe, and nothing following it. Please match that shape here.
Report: 1 mL
